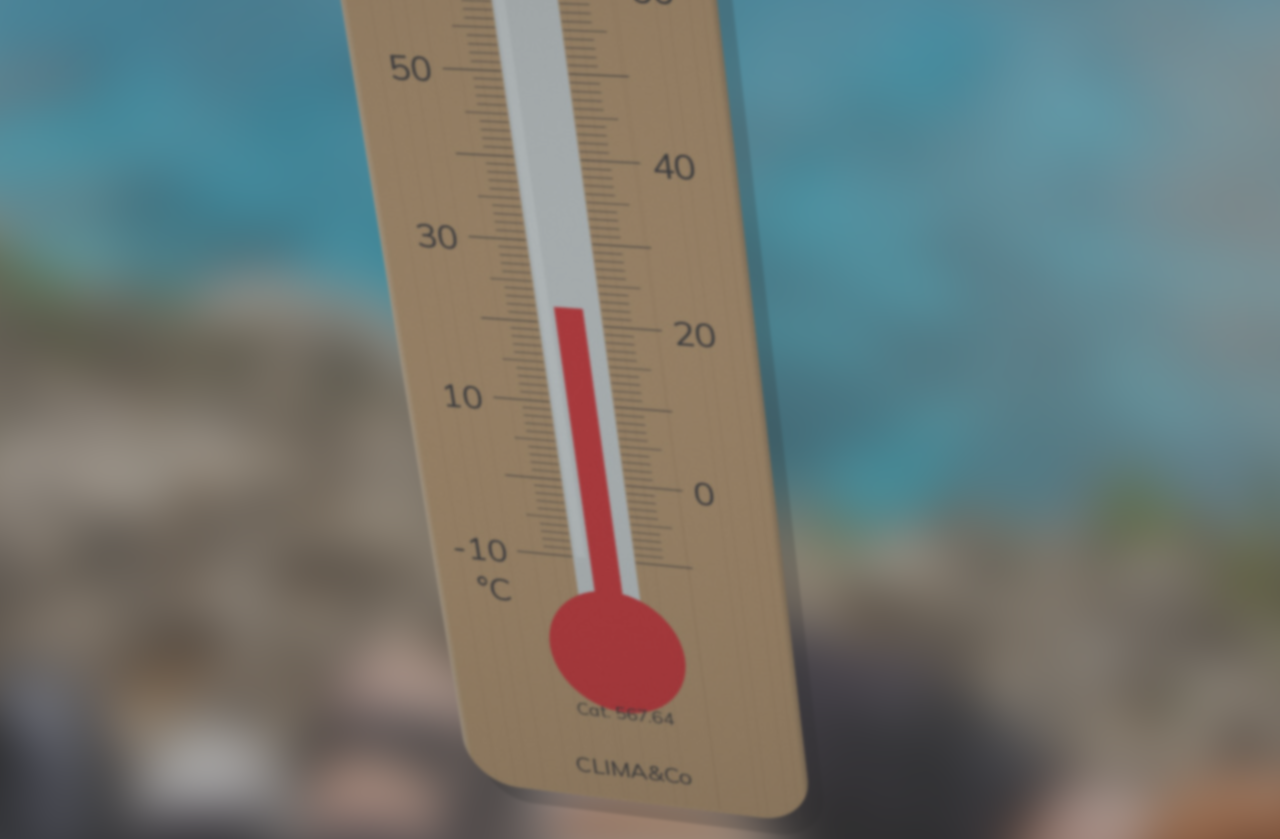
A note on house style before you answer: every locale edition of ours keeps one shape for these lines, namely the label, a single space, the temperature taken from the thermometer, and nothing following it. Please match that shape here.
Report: 22 °C
